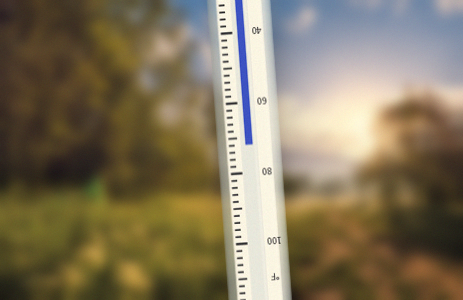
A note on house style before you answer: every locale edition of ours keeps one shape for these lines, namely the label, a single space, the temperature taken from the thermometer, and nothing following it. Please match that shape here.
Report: 72 °F
